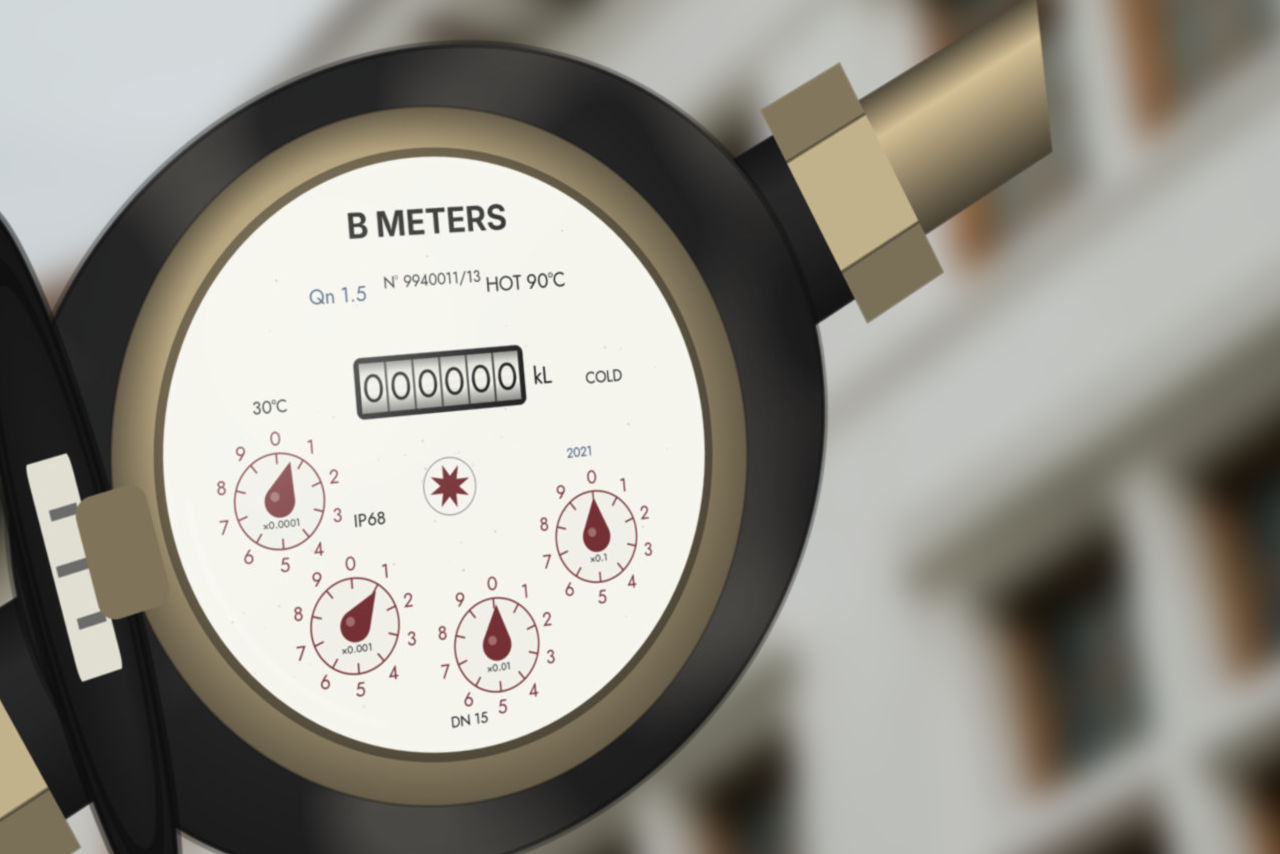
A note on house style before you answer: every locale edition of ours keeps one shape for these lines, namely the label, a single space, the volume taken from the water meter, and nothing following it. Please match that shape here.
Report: 0.0010 kL
